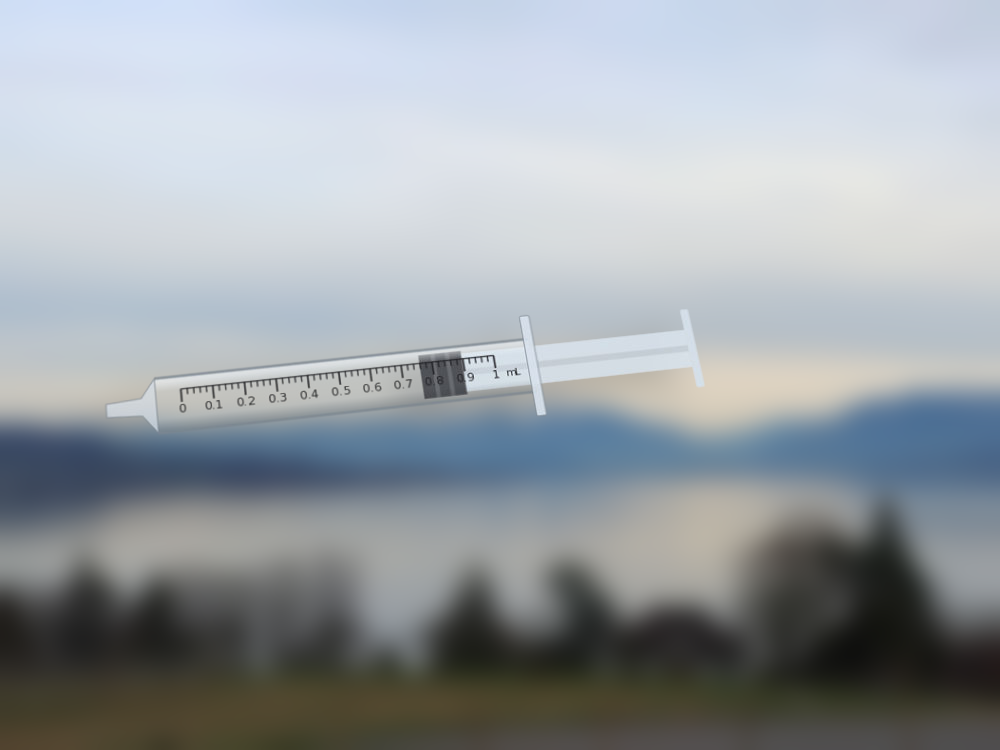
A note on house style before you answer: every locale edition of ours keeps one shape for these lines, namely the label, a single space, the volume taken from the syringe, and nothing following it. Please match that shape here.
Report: 0.76 mL
